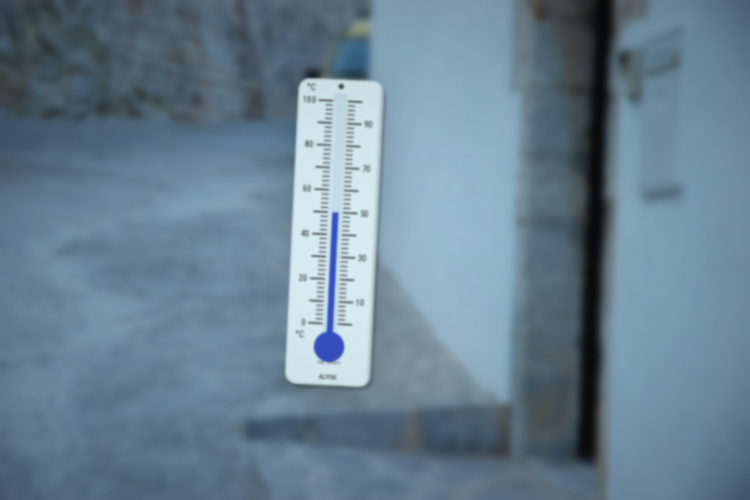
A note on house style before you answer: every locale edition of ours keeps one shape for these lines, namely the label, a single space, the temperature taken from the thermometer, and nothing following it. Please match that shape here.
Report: 50 °C
